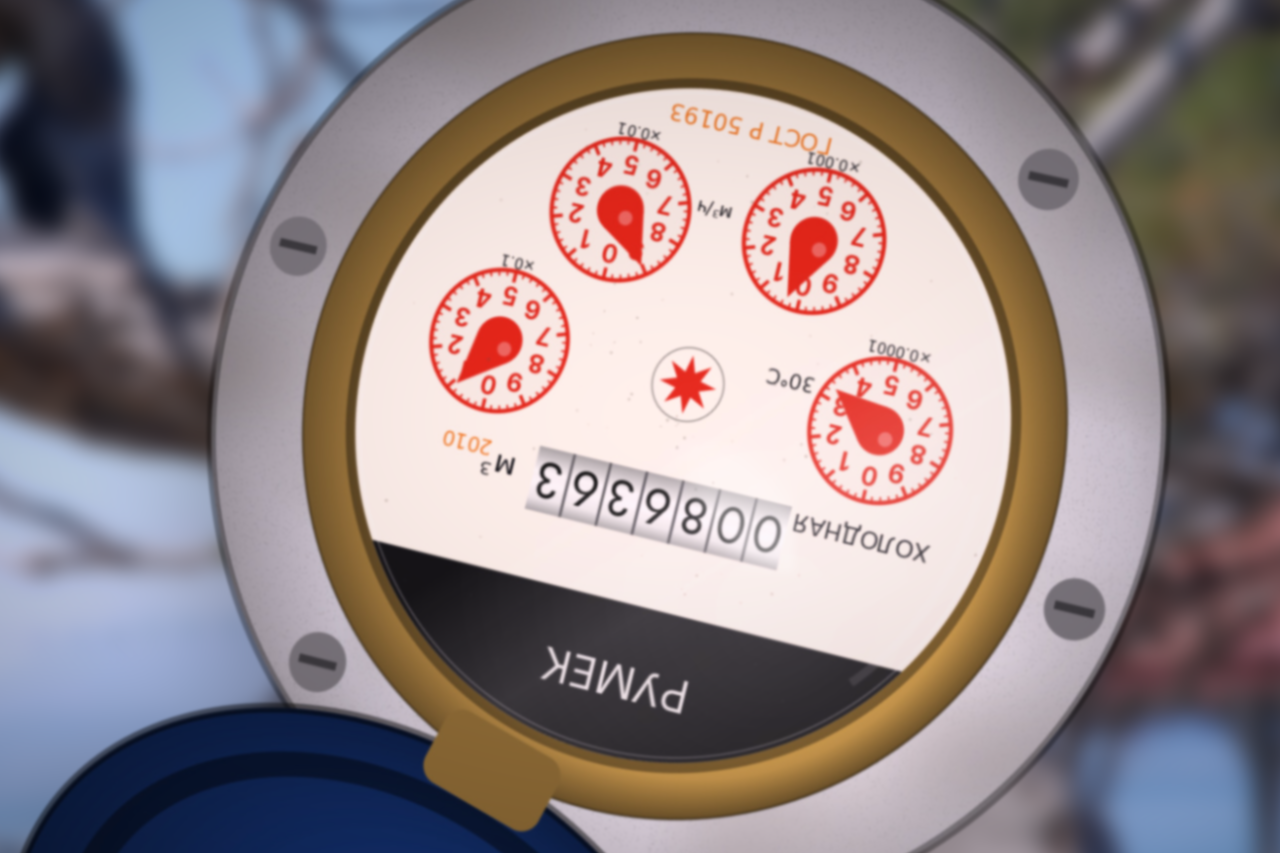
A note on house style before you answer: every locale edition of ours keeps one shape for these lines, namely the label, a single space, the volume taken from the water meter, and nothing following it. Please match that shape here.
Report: 86363.0903 m³
